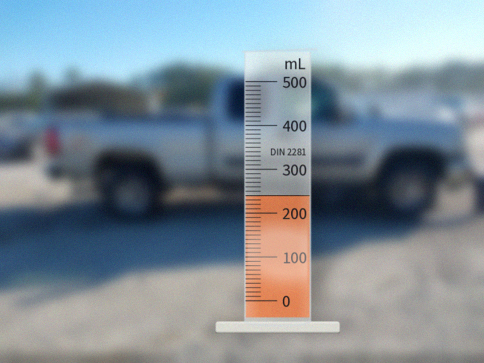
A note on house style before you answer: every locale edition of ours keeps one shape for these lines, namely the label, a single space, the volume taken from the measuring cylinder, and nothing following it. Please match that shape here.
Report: 240 mL
